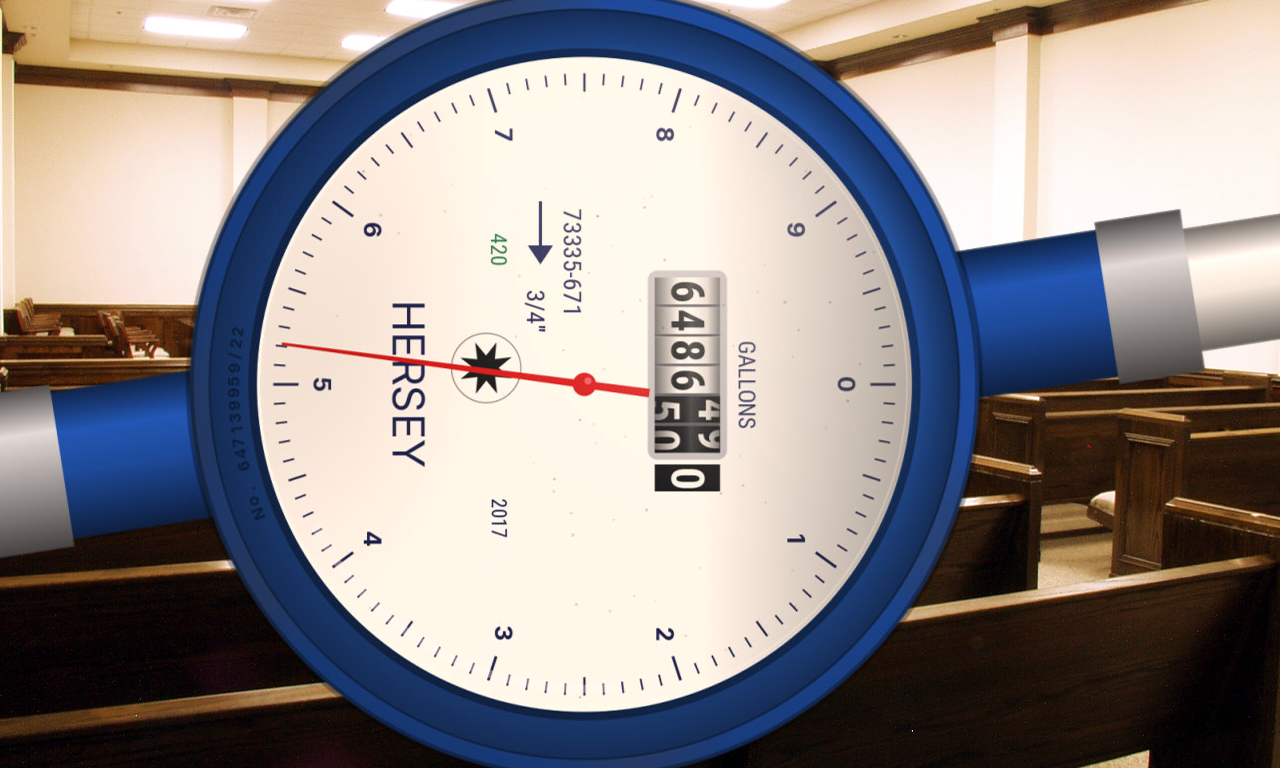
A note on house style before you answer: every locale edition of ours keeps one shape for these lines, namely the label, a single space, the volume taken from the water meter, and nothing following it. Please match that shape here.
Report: 6486495.2 gal
